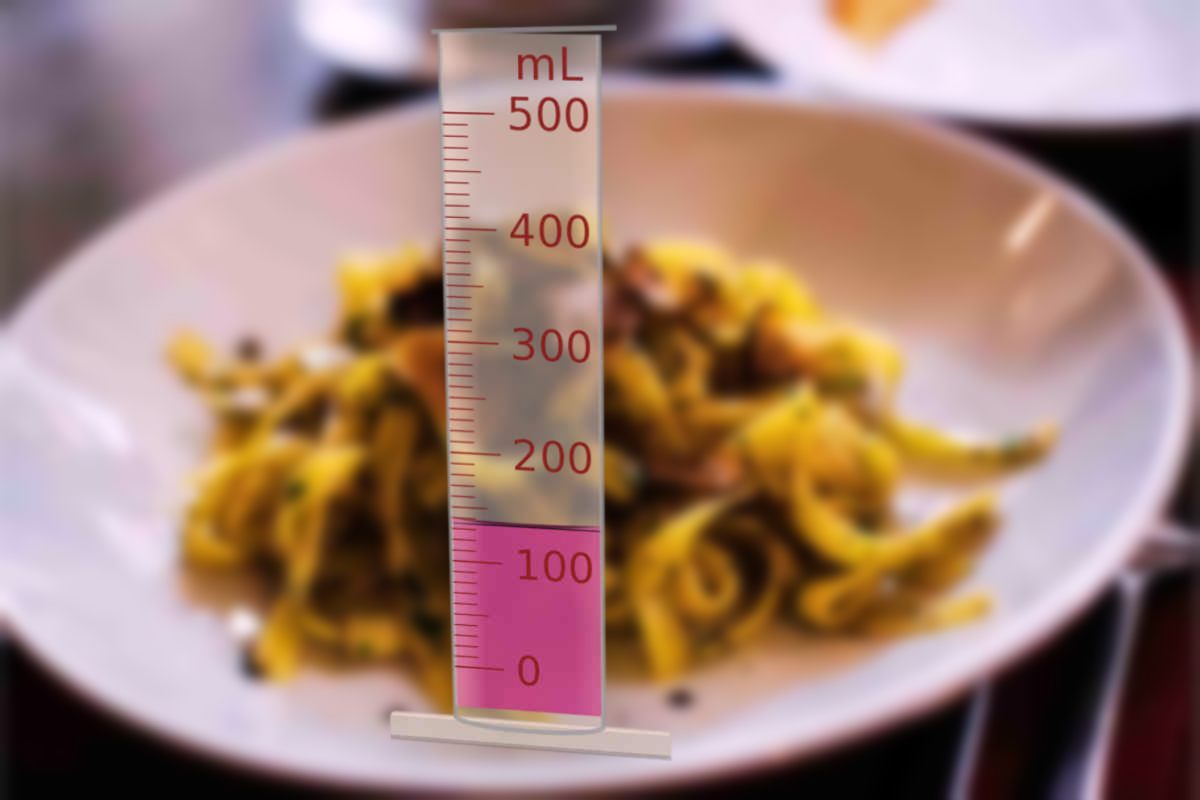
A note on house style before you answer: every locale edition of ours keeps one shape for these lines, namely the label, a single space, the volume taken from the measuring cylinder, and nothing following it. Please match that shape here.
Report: 135 mL
